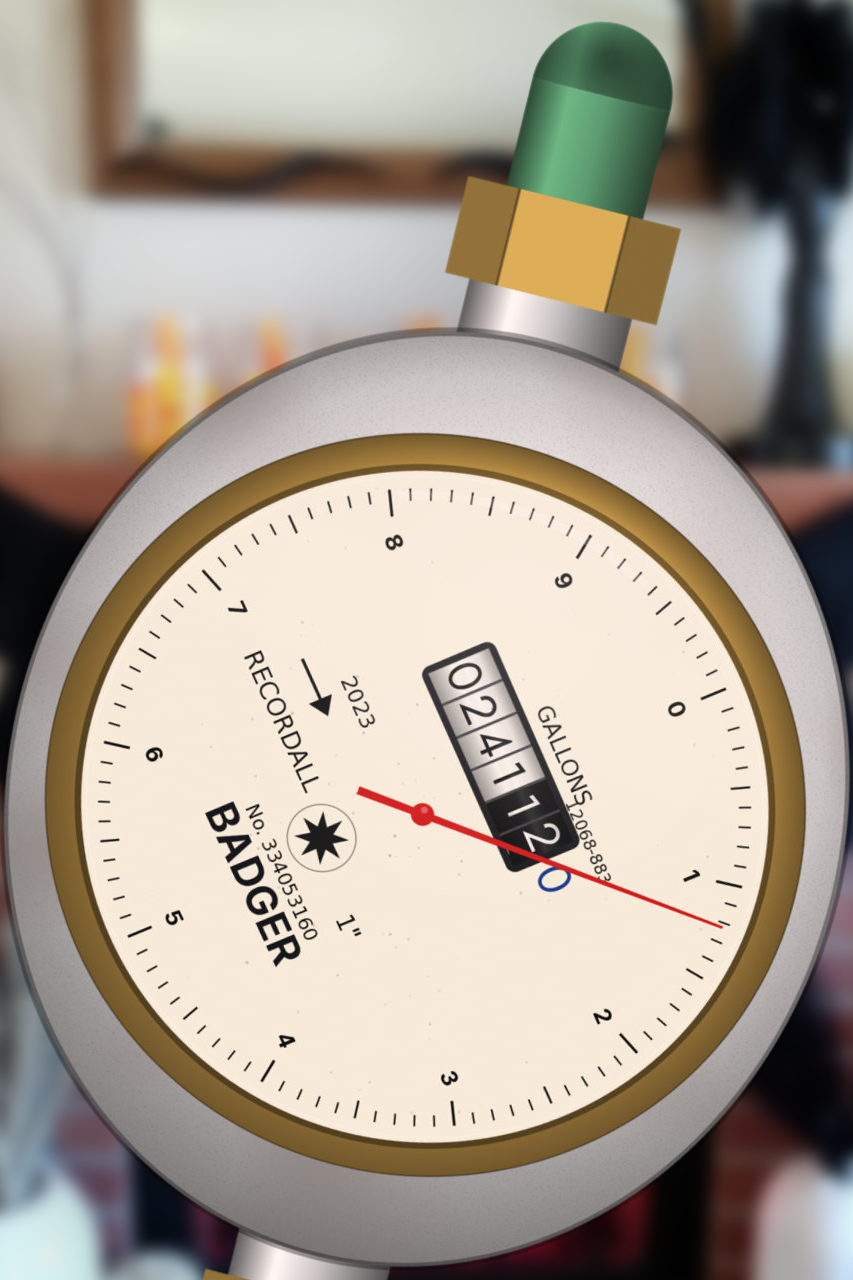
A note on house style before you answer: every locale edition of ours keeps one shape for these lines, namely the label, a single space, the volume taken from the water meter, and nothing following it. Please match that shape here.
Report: 241121.2 gal
